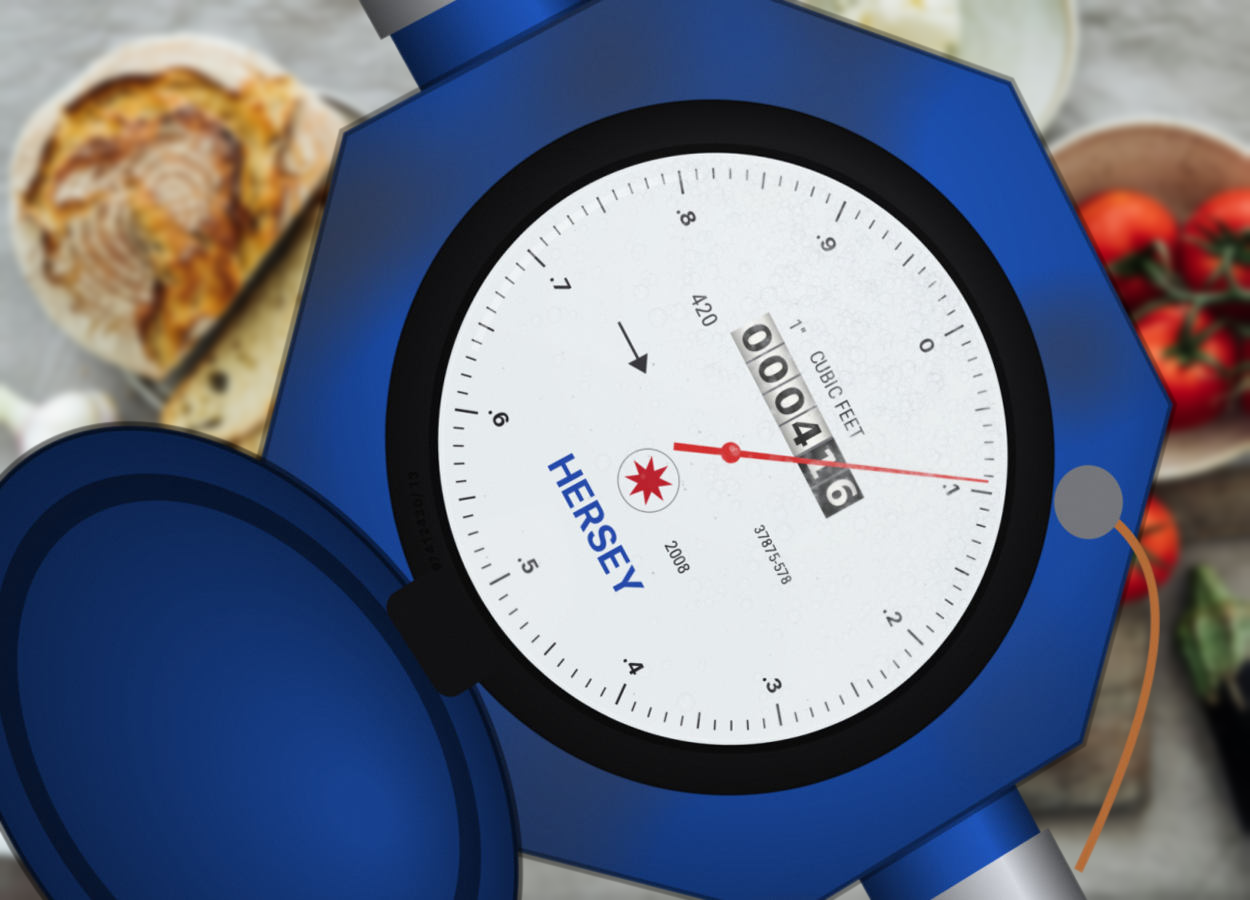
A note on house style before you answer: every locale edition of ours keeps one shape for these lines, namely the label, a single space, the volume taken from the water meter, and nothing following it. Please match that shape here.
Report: 416.09 ft³
